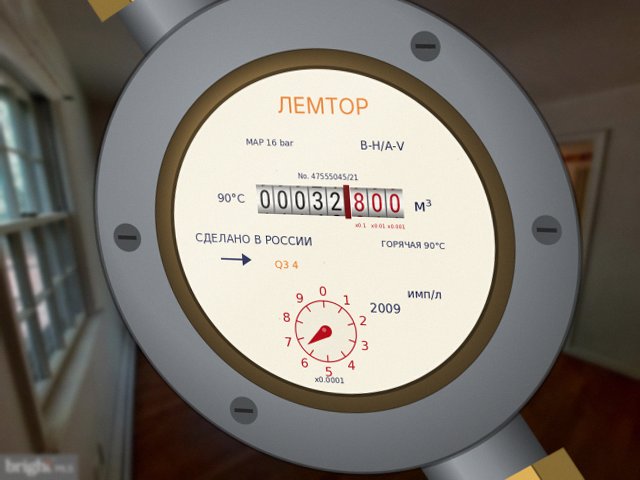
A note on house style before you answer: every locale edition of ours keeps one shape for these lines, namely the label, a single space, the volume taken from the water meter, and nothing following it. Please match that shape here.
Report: 32.8006 m³
